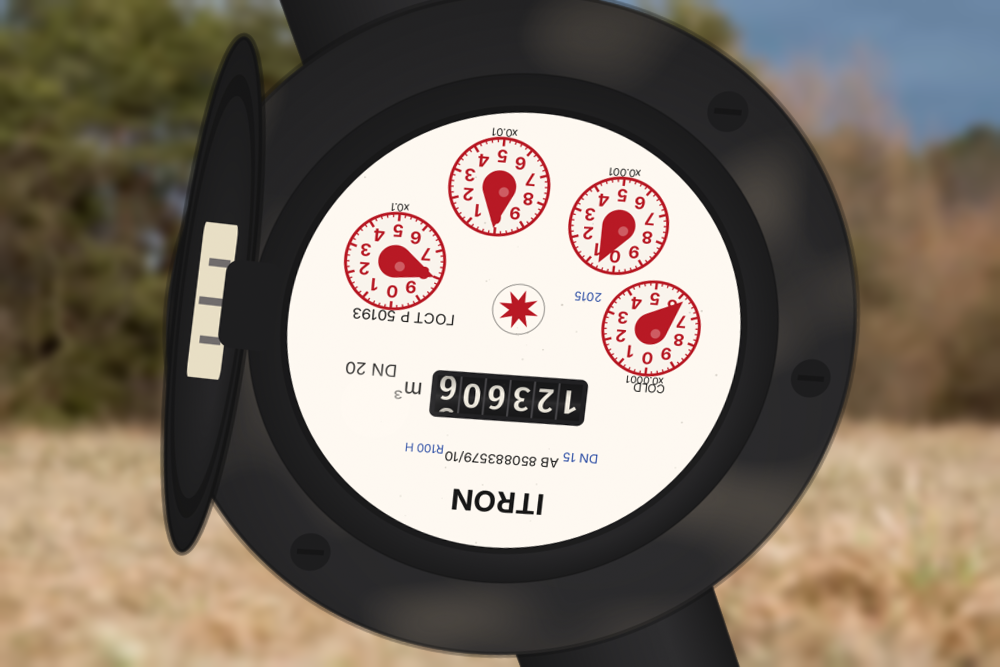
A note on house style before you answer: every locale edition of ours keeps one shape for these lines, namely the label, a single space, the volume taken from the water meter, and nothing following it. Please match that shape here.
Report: 123605.8006 m³
